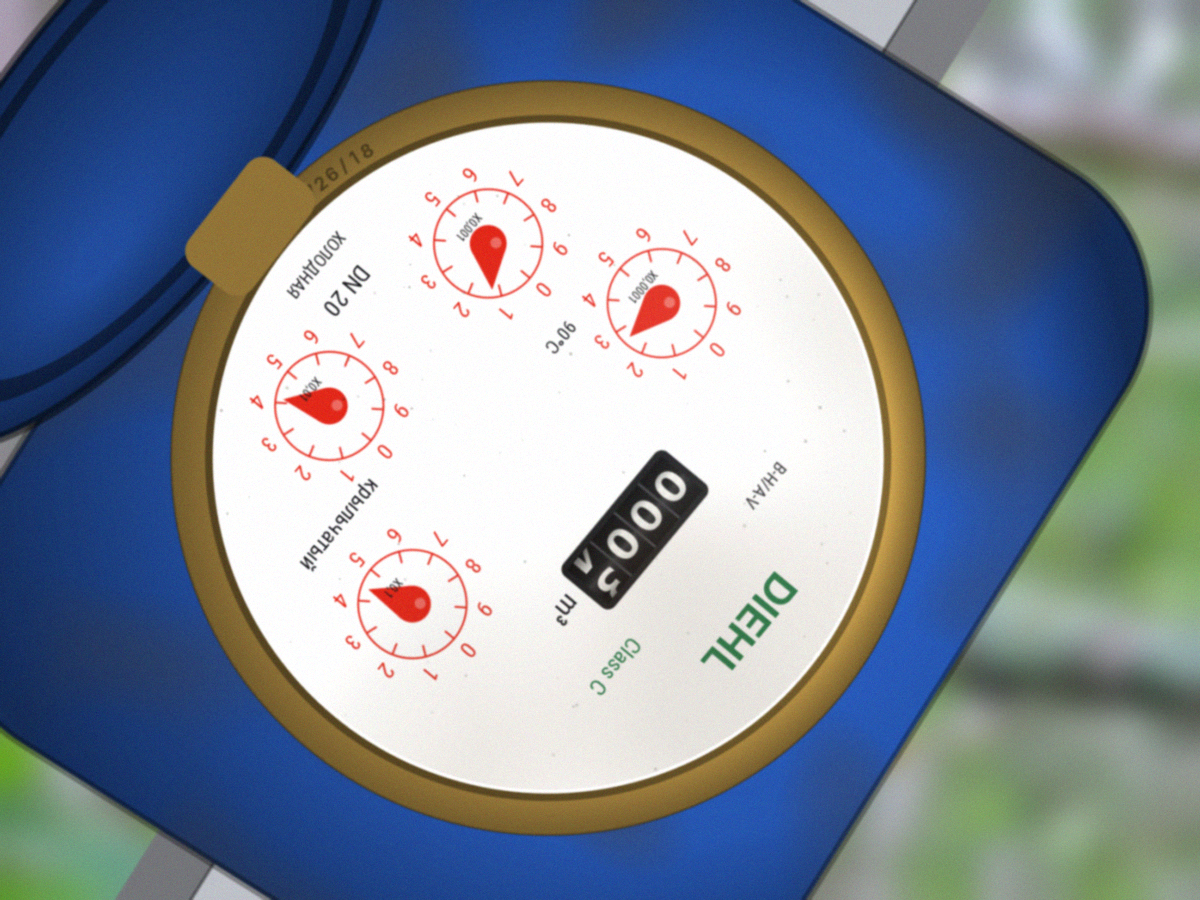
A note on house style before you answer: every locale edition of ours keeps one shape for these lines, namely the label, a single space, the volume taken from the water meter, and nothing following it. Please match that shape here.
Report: 3.4412 m³
